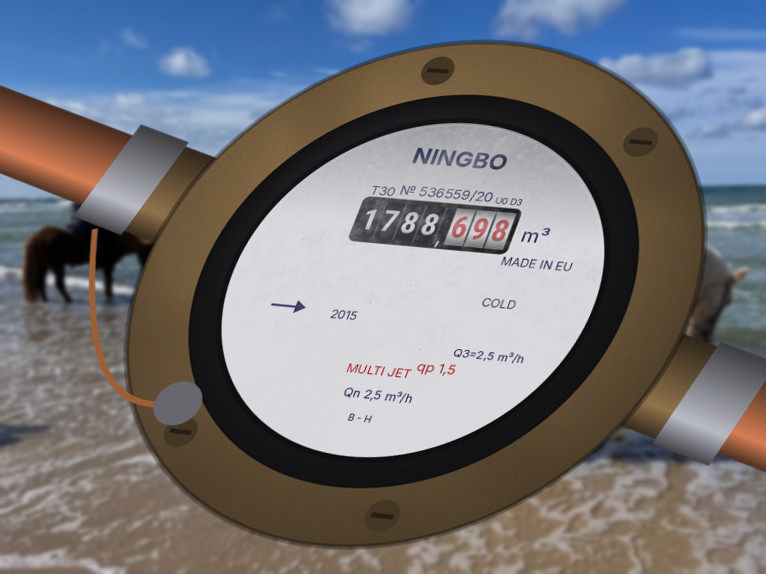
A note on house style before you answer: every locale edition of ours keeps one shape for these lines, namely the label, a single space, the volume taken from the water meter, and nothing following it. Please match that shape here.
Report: 1788.698 m³
